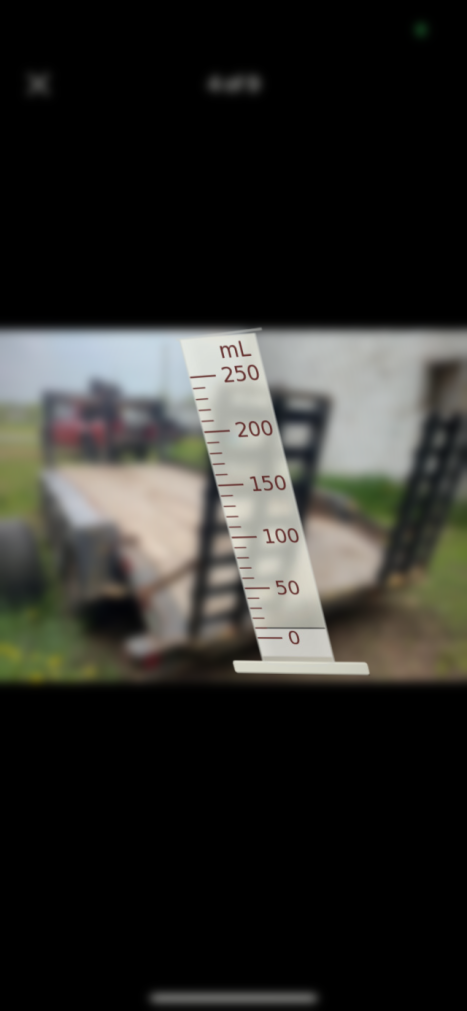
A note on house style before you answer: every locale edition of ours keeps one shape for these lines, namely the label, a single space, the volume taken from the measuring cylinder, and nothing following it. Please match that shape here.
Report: 10 mL
